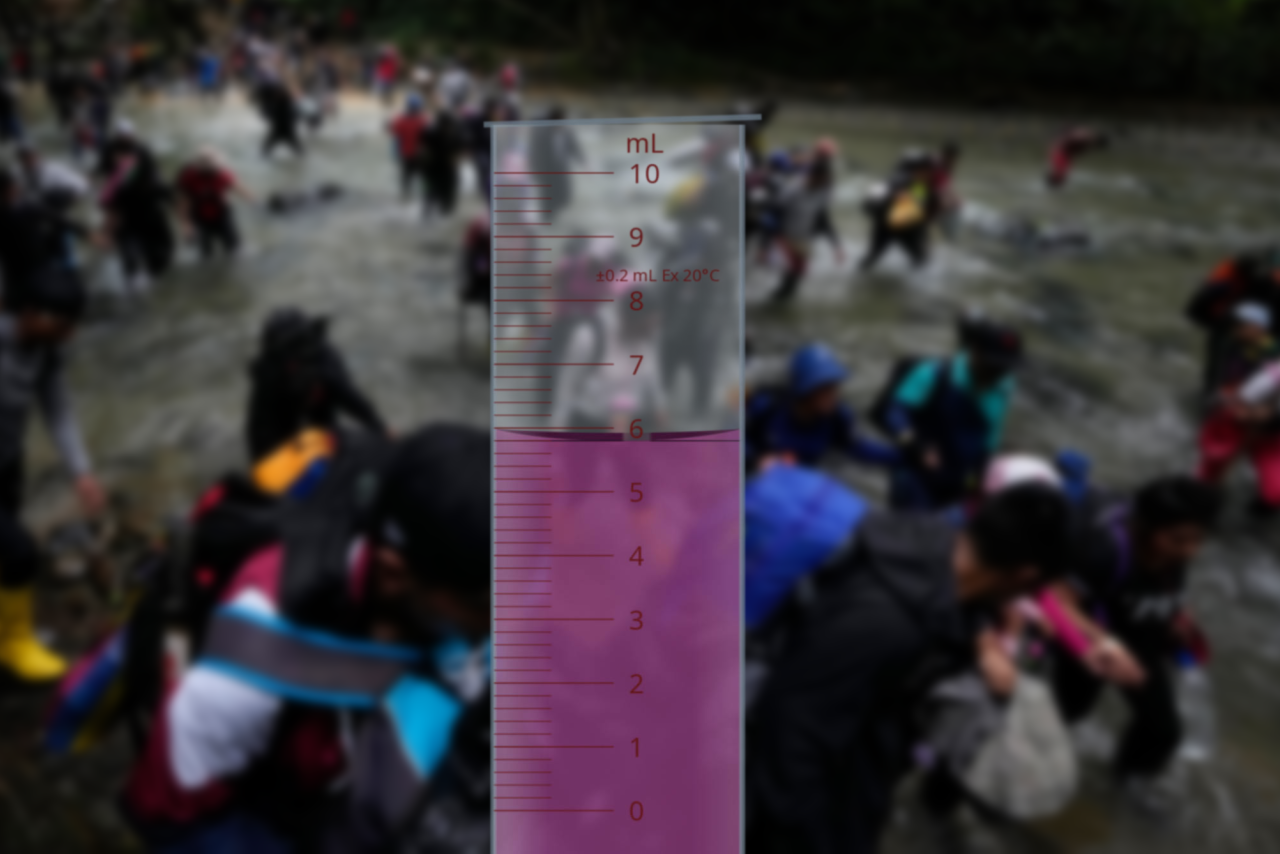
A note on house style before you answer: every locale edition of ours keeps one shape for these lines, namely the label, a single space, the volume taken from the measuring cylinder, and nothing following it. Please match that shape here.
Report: 5.8 mL
